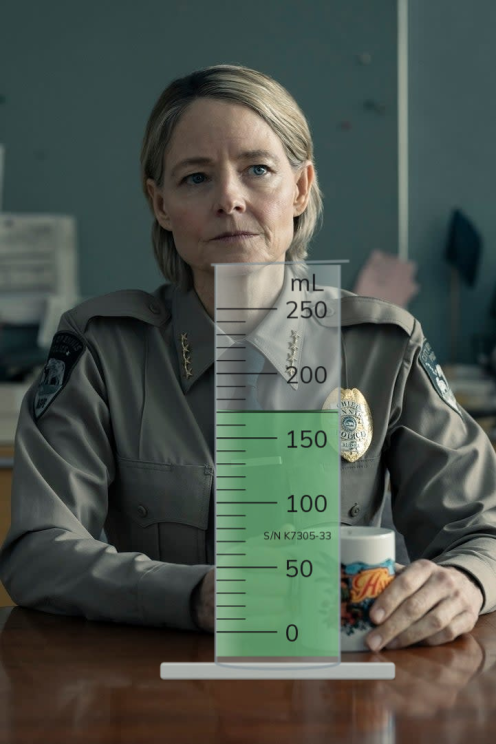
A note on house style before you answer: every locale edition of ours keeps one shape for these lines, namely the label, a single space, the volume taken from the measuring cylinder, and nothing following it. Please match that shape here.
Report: 170 mL
